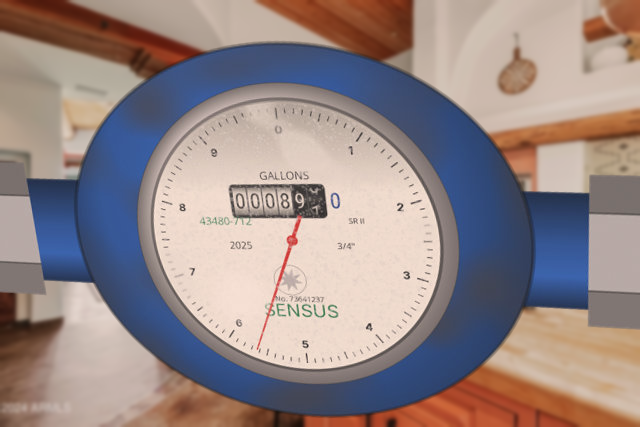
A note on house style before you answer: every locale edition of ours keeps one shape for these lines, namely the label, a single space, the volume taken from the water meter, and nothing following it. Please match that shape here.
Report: 8905.6 gal
